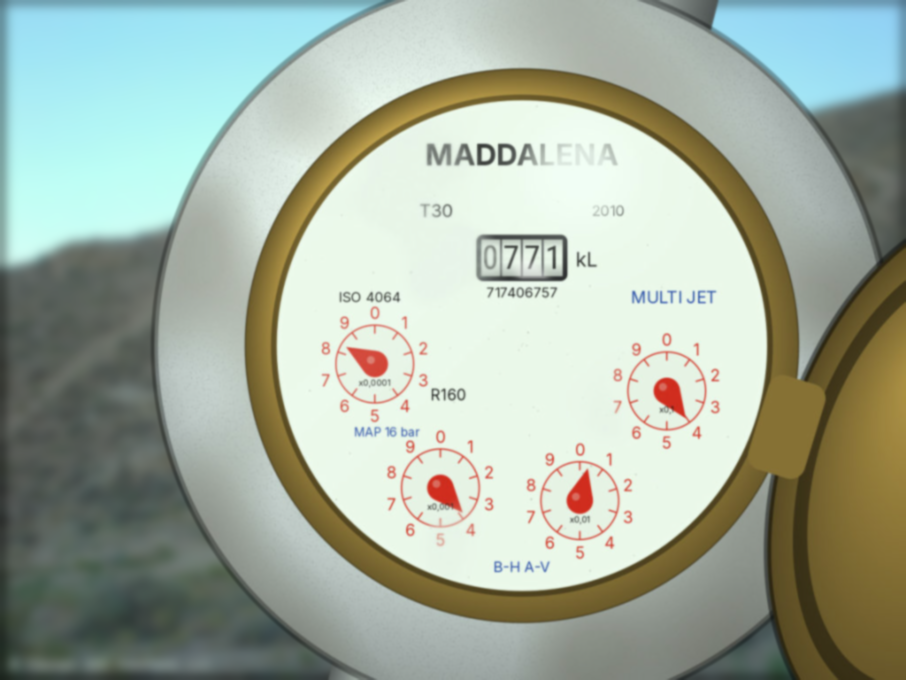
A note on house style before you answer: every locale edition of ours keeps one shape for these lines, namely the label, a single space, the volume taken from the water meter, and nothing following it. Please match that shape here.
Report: 771.4038 kL
